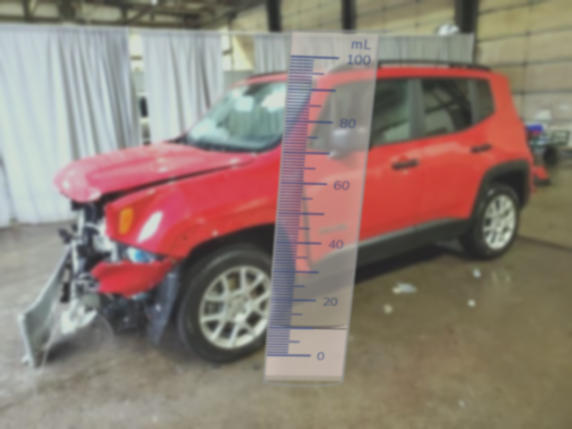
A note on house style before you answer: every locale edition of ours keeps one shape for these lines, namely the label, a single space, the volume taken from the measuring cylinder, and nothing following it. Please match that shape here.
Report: 10 mL
